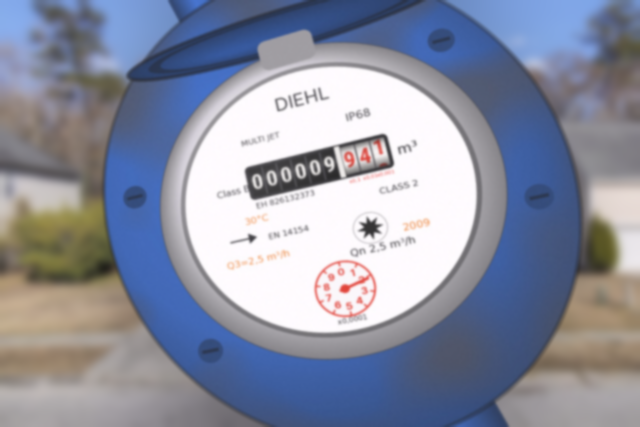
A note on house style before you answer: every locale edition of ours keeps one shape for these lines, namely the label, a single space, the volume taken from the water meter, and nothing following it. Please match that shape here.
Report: 9.9412 m³
